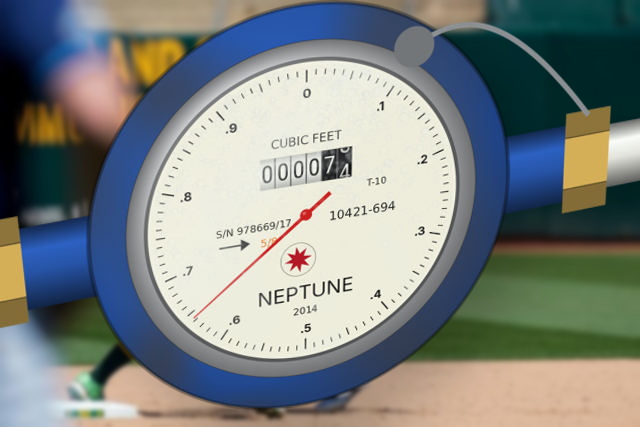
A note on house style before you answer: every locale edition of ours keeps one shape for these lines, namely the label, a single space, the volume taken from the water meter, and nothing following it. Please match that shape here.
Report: 73.64 ft³
